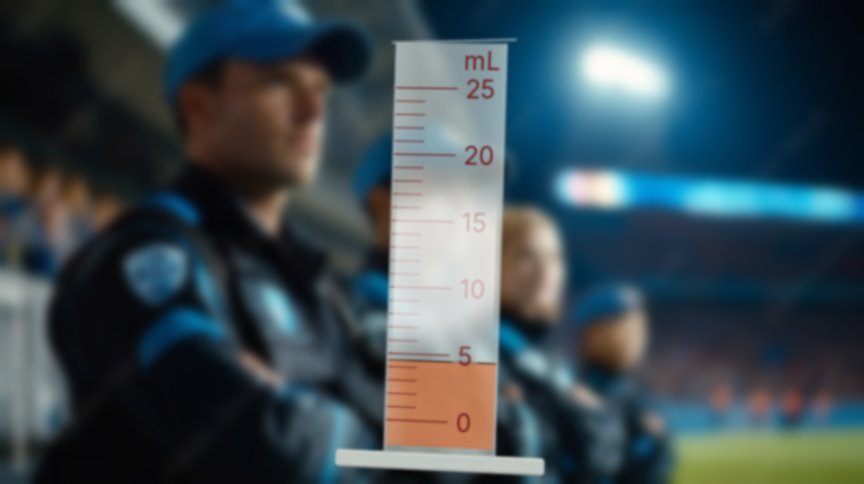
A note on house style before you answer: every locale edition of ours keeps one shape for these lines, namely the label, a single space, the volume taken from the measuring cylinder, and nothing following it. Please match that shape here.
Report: 4.5 mL
